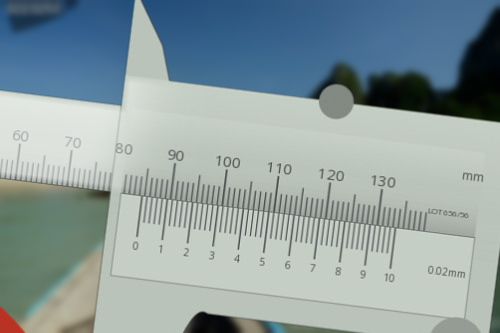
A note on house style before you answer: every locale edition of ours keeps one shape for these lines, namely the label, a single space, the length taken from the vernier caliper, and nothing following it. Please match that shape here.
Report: 84.5 mm
